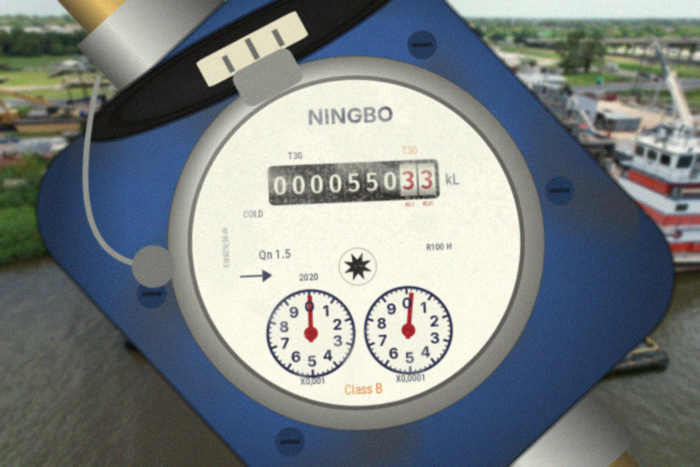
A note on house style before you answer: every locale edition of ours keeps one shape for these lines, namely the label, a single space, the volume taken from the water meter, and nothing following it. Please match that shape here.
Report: 550.3300 kL
